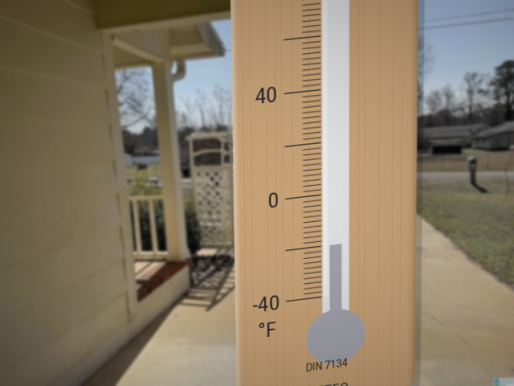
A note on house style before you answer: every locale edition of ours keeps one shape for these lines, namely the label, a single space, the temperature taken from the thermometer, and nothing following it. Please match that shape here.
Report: -20 °F
